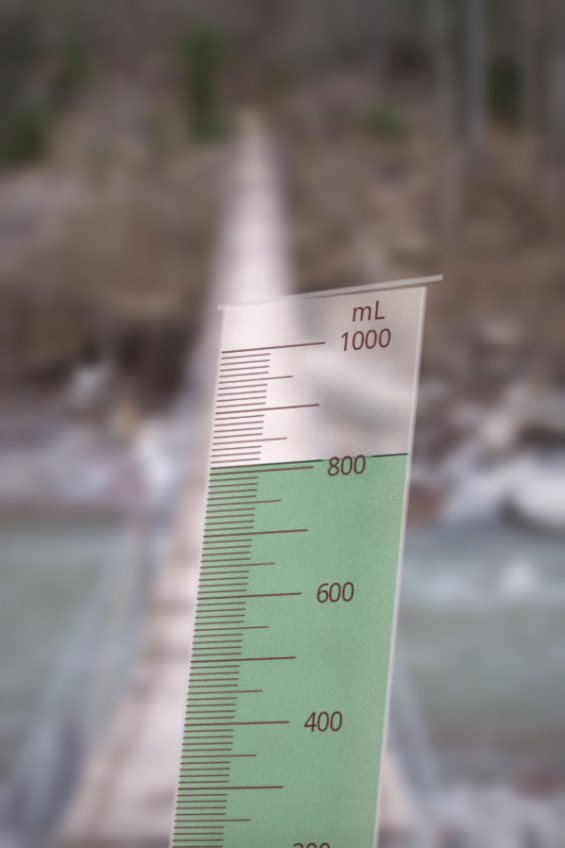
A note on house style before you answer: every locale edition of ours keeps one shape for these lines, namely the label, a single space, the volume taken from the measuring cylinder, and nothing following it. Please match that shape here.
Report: 810 mL
